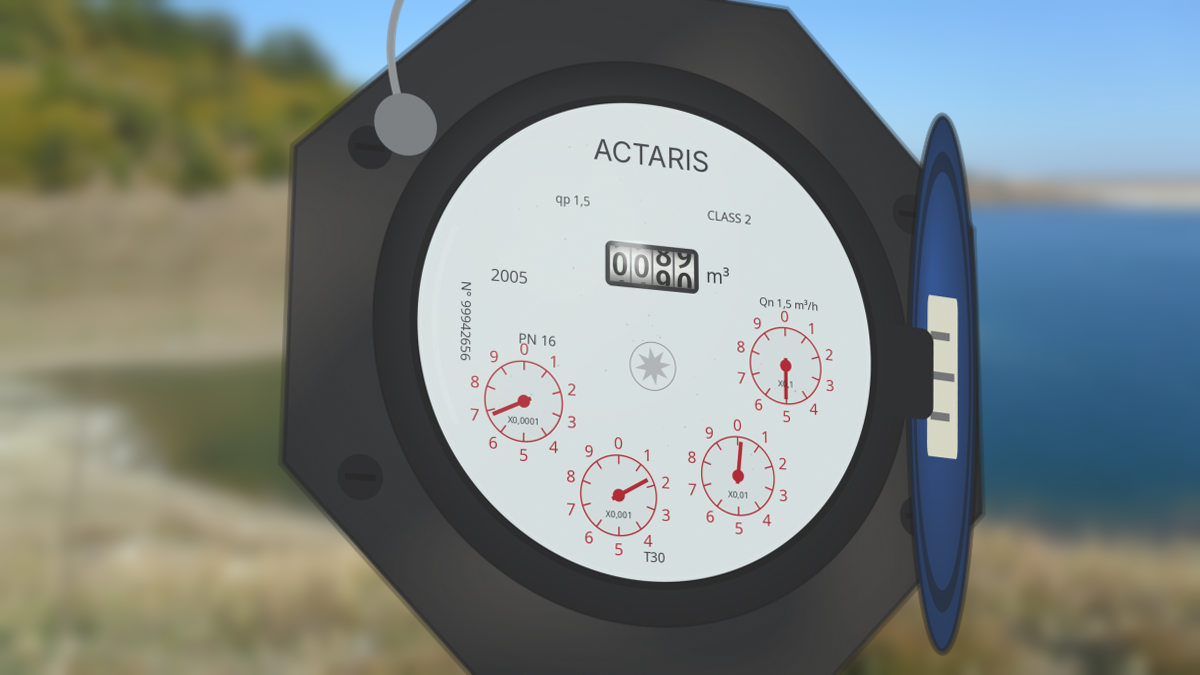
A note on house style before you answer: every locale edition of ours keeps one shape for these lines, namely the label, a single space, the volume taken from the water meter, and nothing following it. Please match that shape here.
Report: 89.5016 m³
